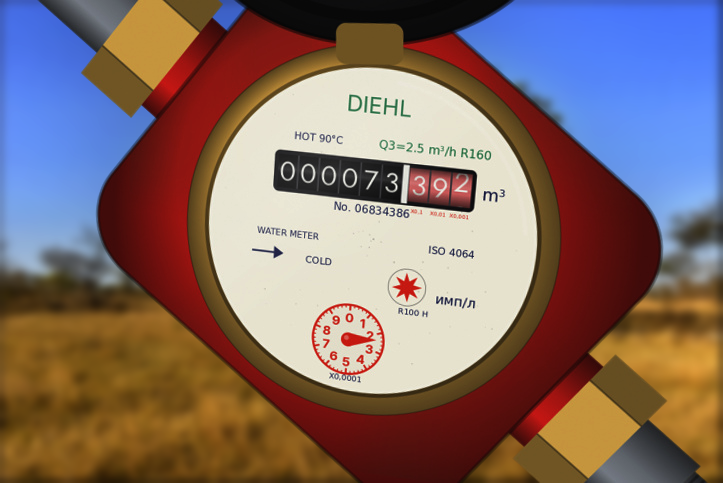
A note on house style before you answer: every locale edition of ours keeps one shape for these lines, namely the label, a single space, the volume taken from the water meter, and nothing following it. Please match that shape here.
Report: 73.3922 m³
